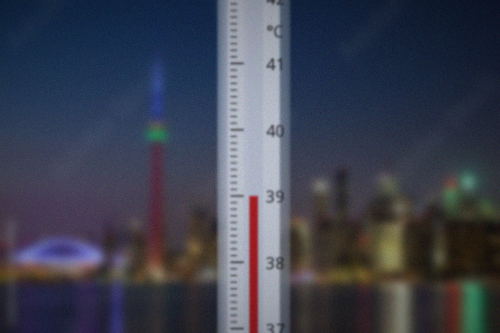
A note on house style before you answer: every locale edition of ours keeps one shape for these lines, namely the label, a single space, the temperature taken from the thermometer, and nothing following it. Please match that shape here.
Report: 39 °C
